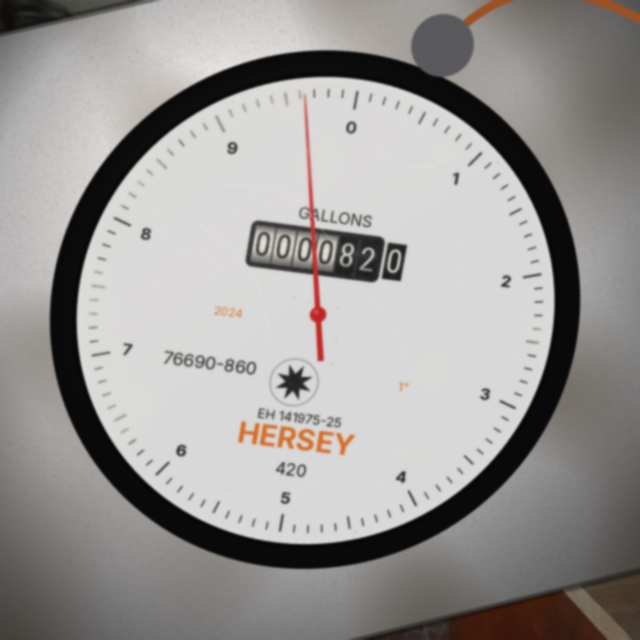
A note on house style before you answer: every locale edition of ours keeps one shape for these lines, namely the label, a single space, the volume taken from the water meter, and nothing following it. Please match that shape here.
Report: 819.6 gal
